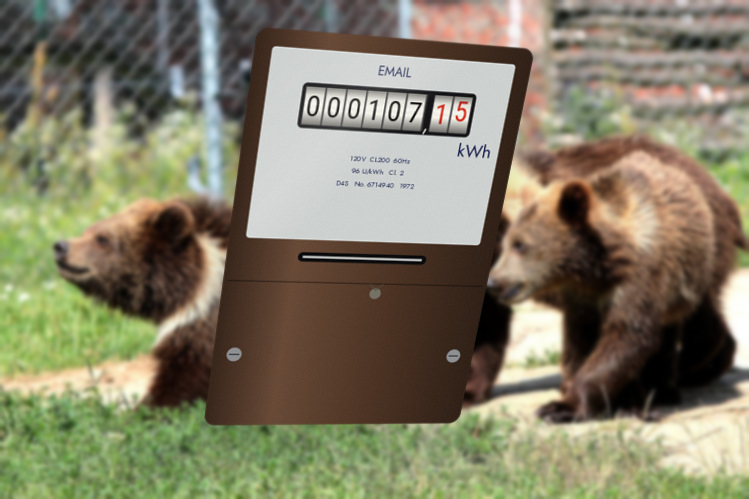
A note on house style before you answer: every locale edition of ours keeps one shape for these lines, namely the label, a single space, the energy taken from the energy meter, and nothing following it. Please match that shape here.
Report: 107.15 kWh
